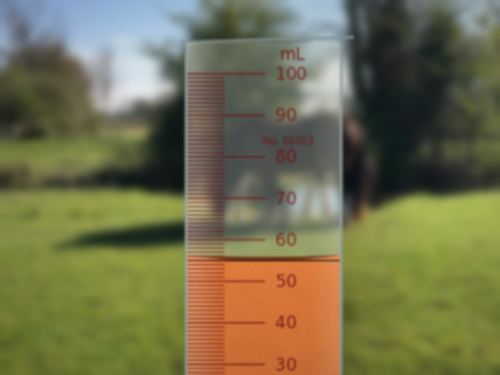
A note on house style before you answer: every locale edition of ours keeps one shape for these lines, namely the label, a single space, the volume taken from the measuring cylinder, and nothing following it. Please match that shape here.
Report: 55 mL
